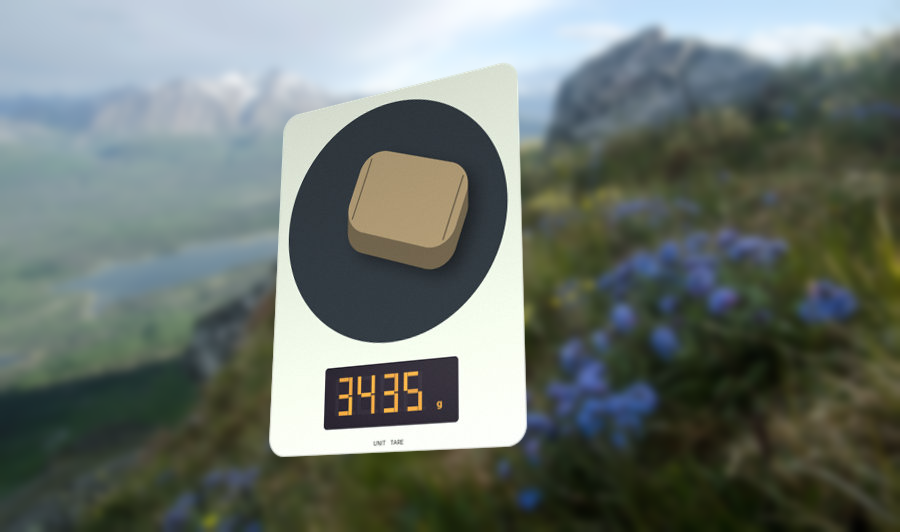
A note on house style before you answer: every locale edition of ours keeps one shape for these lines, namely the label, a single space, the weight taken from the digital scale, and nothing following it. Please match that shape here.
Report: 3435 g
